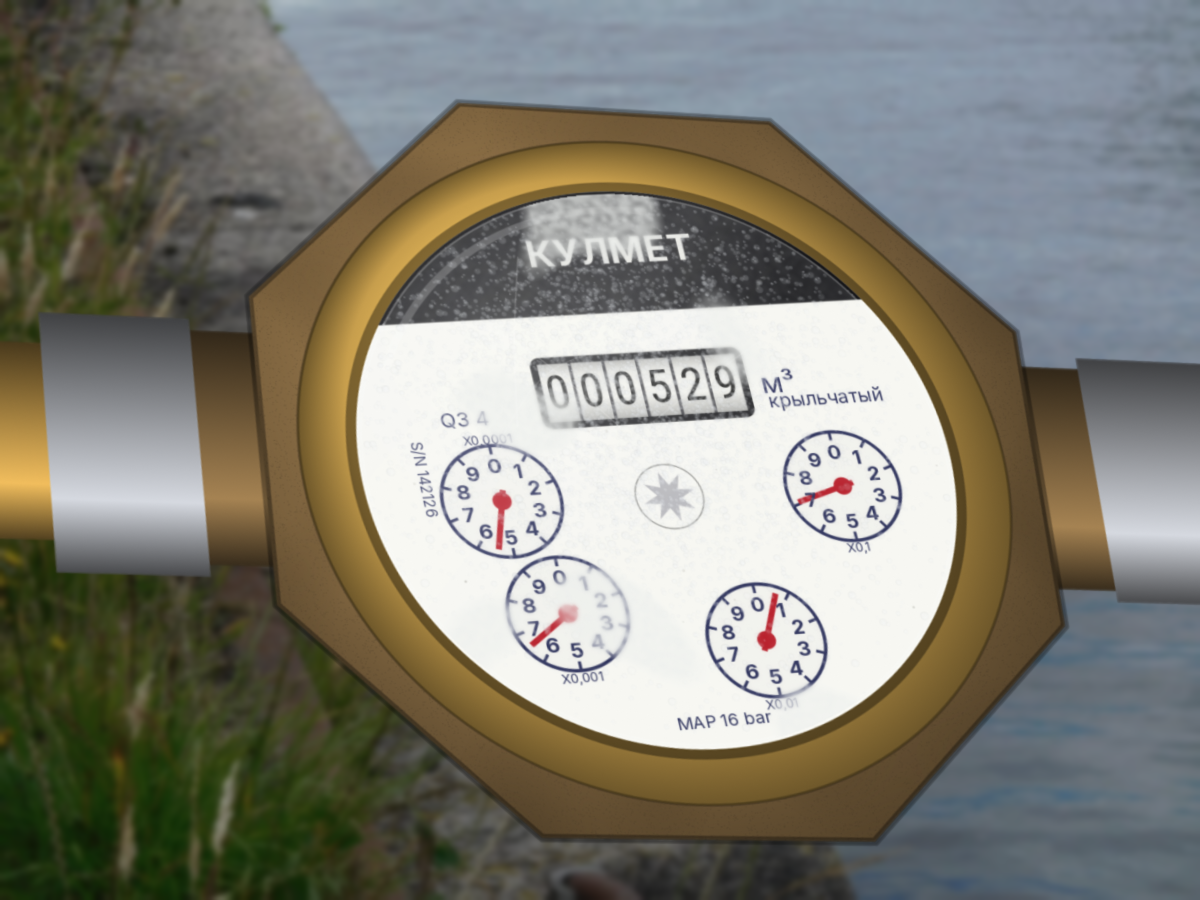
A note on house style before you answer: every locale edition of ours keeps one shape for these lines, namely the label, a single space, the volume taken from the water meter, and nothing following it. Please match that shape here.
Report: 529.7065 m³
